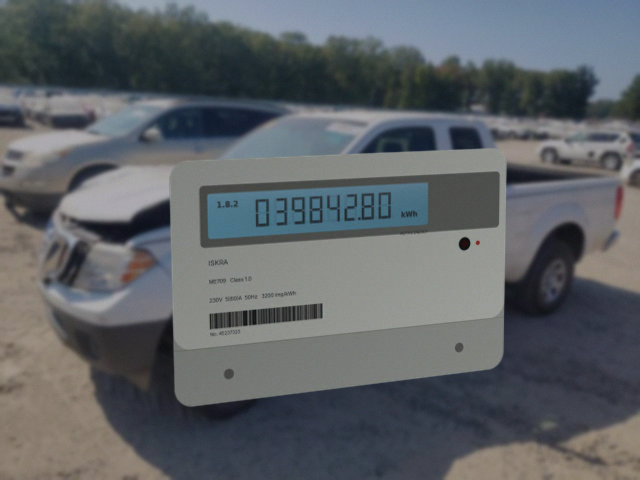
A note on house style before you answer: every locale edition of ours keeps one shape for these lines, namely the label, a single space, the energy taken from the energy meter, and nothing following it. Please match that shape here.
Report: 39842.80 kWh
